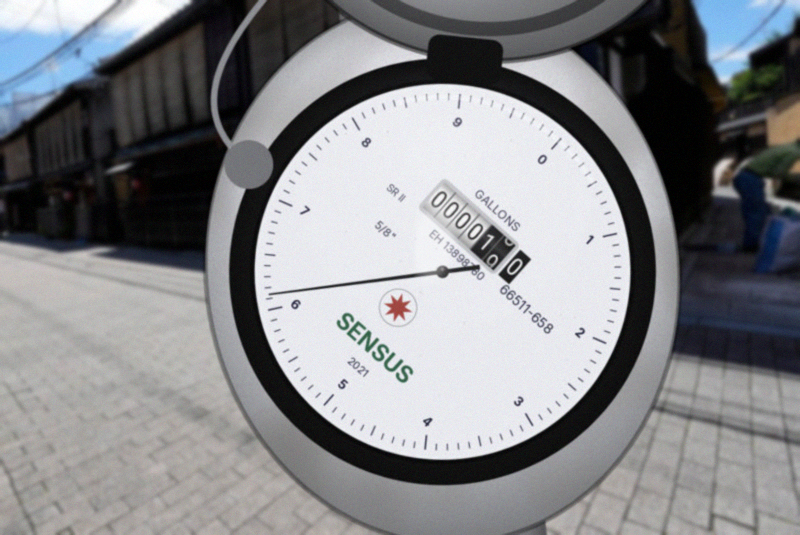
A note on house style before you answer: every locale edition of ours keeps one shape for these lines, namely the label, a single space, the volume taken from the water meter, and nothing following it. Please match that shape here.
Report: 186.1 gal
